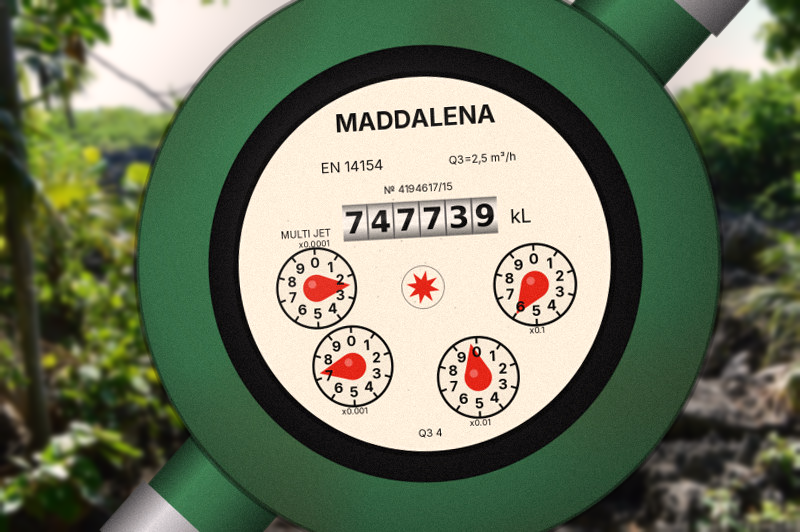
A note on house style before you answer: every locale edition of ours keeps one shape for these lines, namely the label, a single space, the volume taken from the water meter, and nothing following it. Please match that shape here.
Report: 747739.5972 kL
